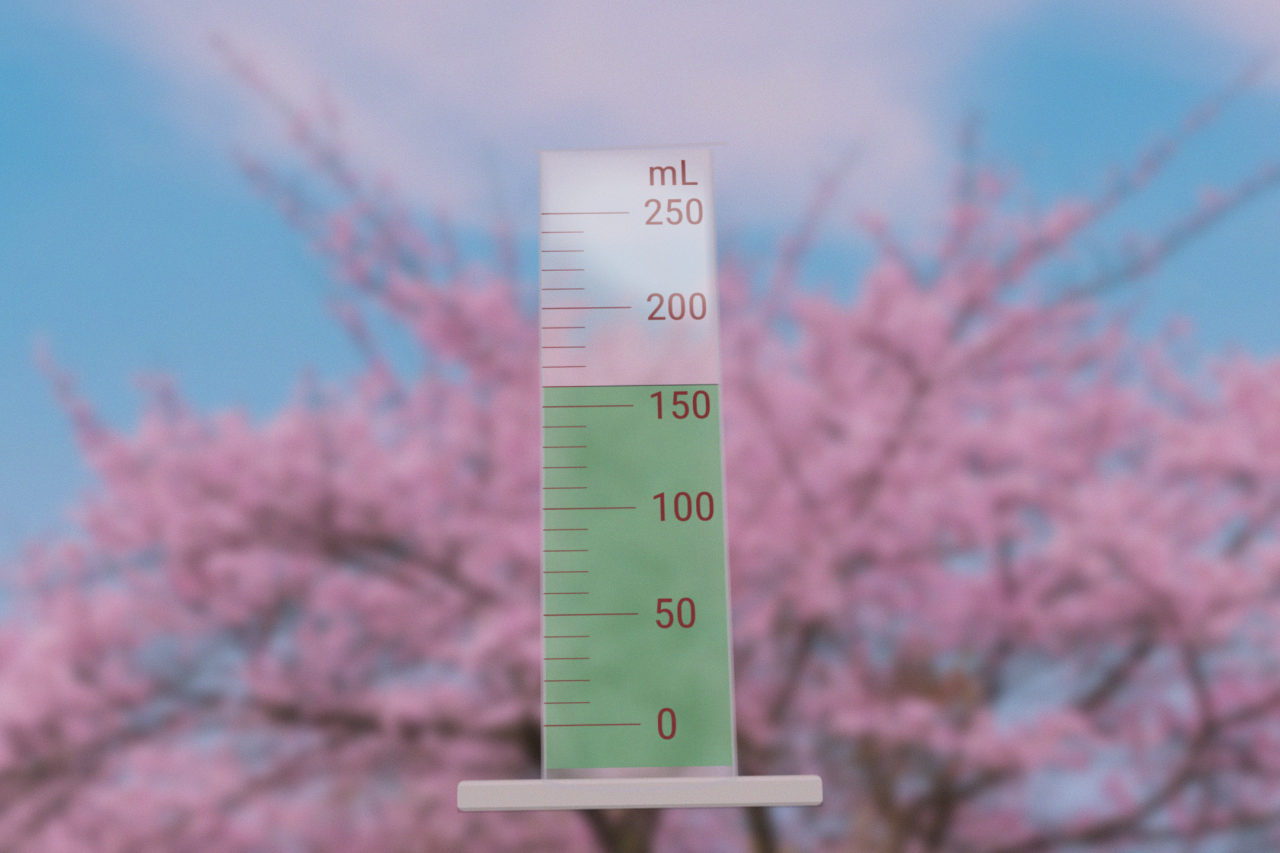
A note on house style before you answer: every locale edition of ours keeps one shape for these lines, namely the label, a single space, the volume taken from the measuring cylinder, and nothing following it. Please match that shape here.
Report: 160 mL
